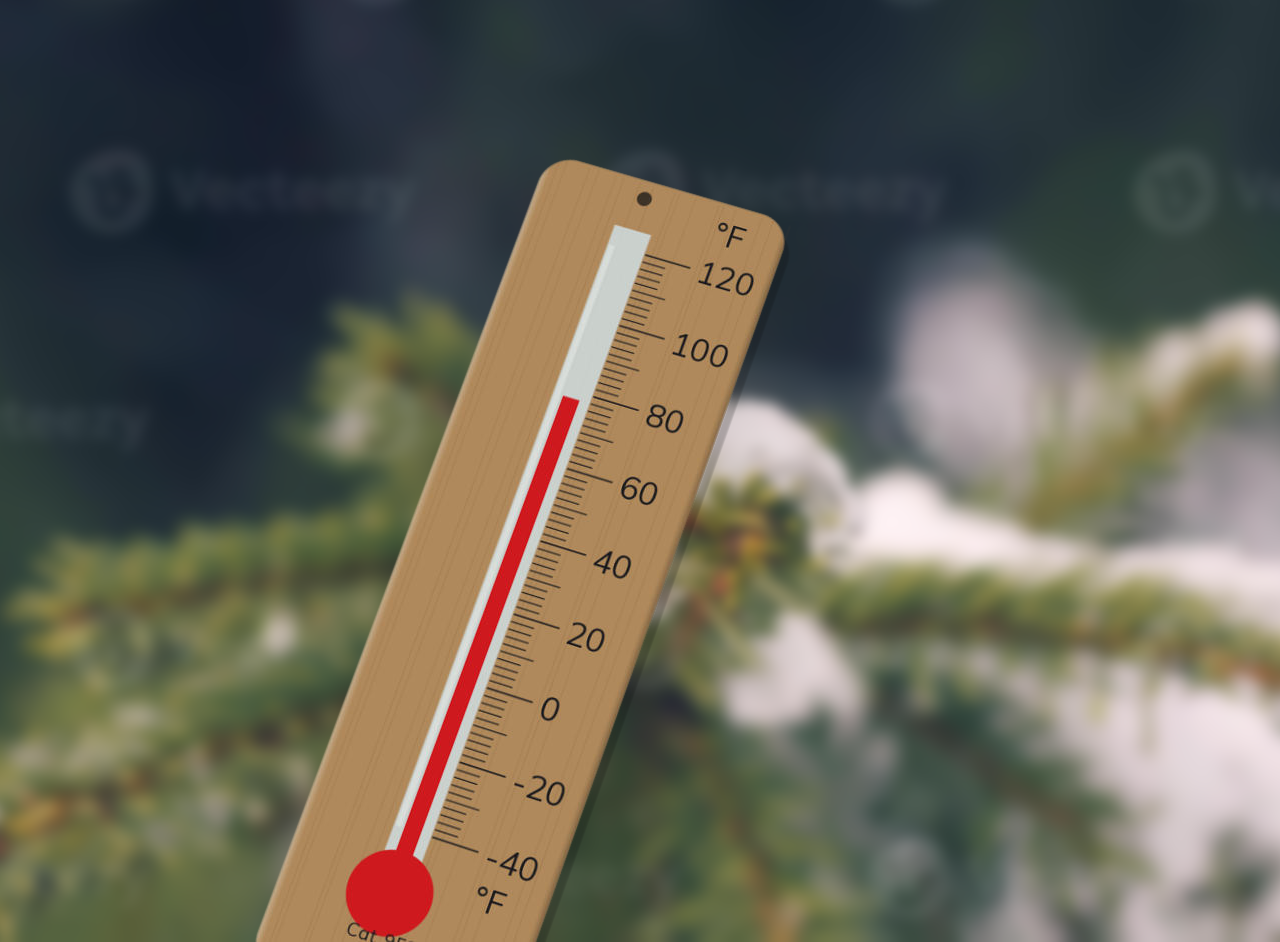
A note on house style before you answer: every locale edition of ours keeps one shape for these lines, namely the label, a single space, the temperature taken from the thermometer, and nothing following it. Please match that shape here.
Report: 78 °F
